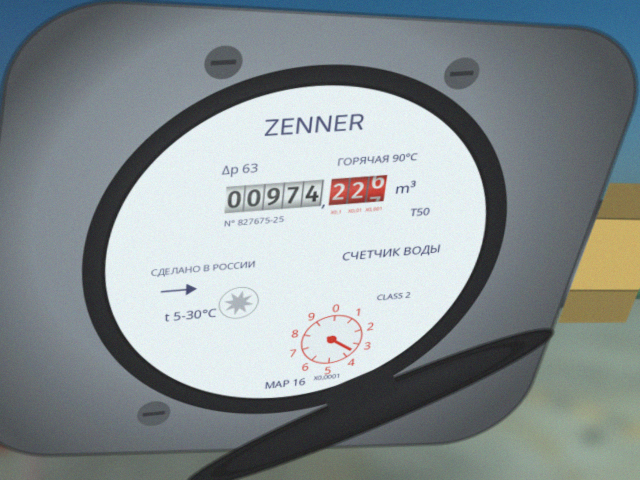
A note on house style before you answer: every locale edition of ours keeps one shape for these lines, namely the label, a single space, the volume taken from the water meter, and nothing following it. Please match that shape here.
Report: 974.2263 m³
